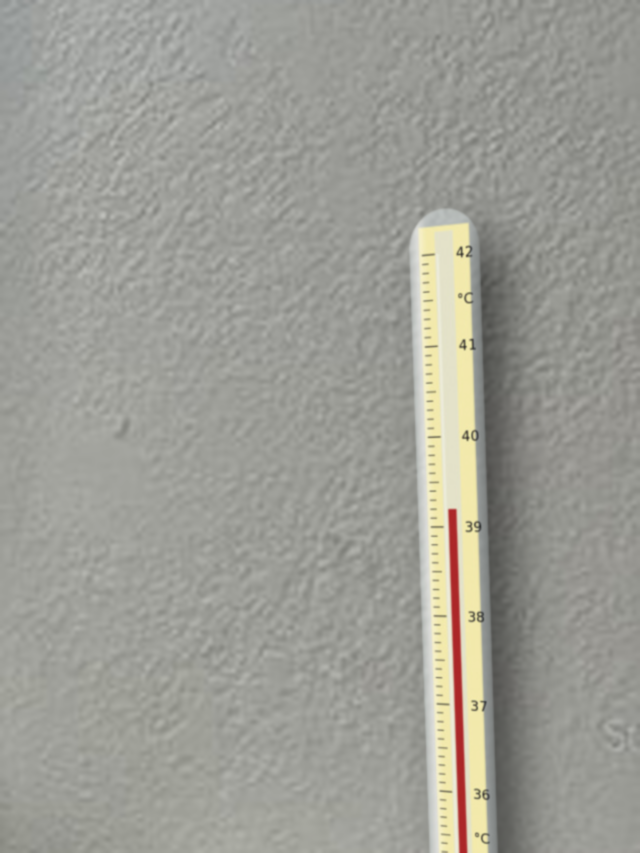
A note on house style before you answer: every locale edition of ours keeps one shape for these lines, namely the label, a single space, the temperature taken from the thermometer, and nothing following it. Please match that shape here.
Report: 39.2 °C
